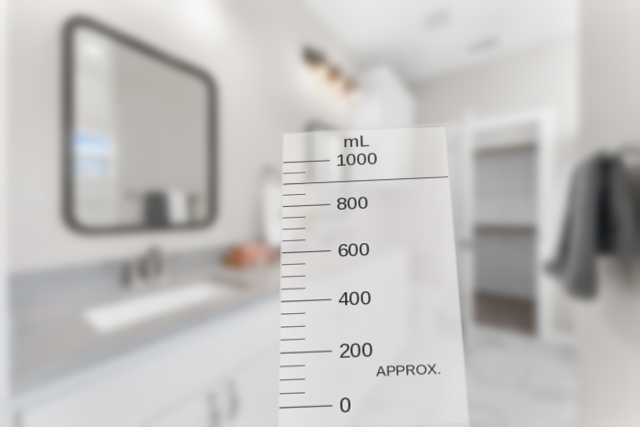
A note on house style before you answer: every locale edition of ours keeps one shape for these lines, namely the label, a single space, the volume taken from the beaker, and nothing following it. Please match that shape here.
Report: 900 mL
